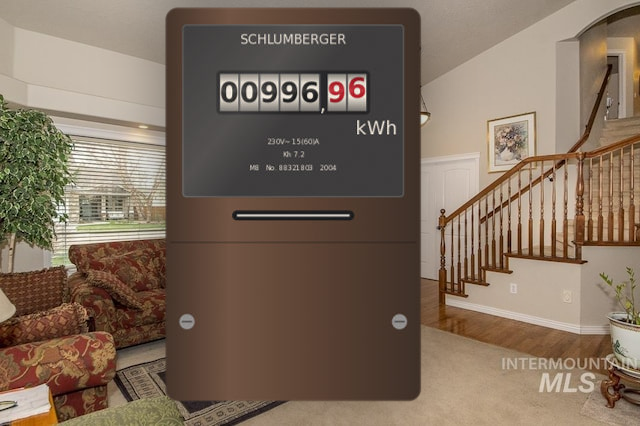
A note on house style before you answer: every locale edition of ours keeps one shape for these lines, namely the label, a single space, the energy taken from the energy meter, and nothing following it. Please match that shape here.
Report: 996.96 kWh
